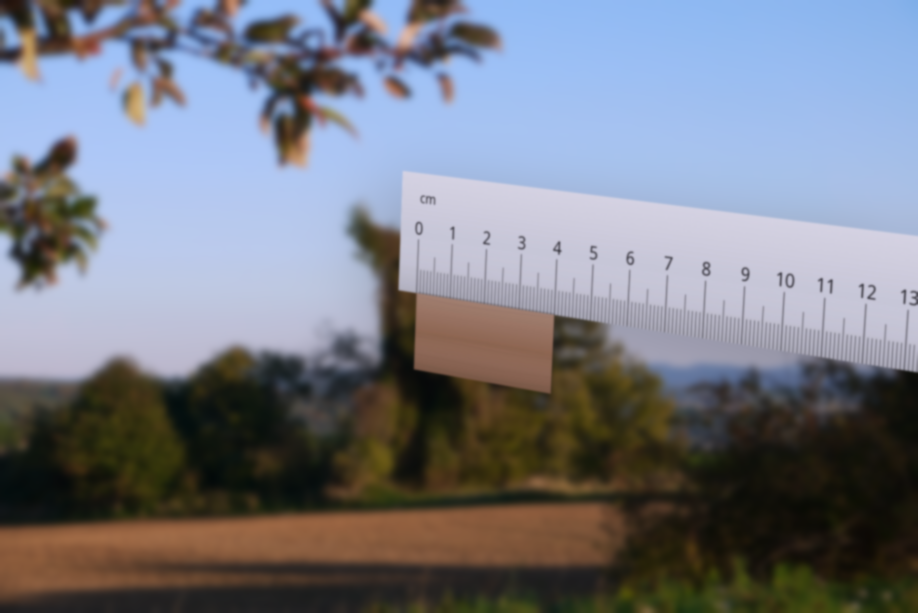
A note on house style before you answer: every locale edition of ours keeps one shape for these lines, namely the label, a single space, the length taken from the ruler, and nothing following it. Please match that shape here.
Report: 4 cm
